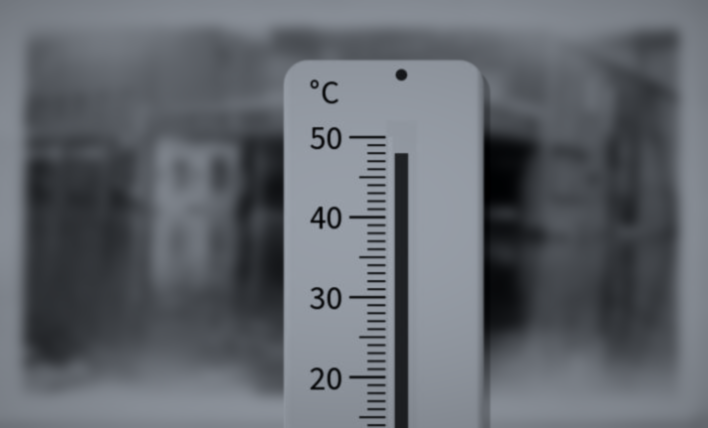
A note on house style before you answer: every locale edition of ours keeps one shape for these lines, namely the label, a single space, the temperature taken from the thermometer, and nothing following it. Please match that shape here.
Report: 48 °C
